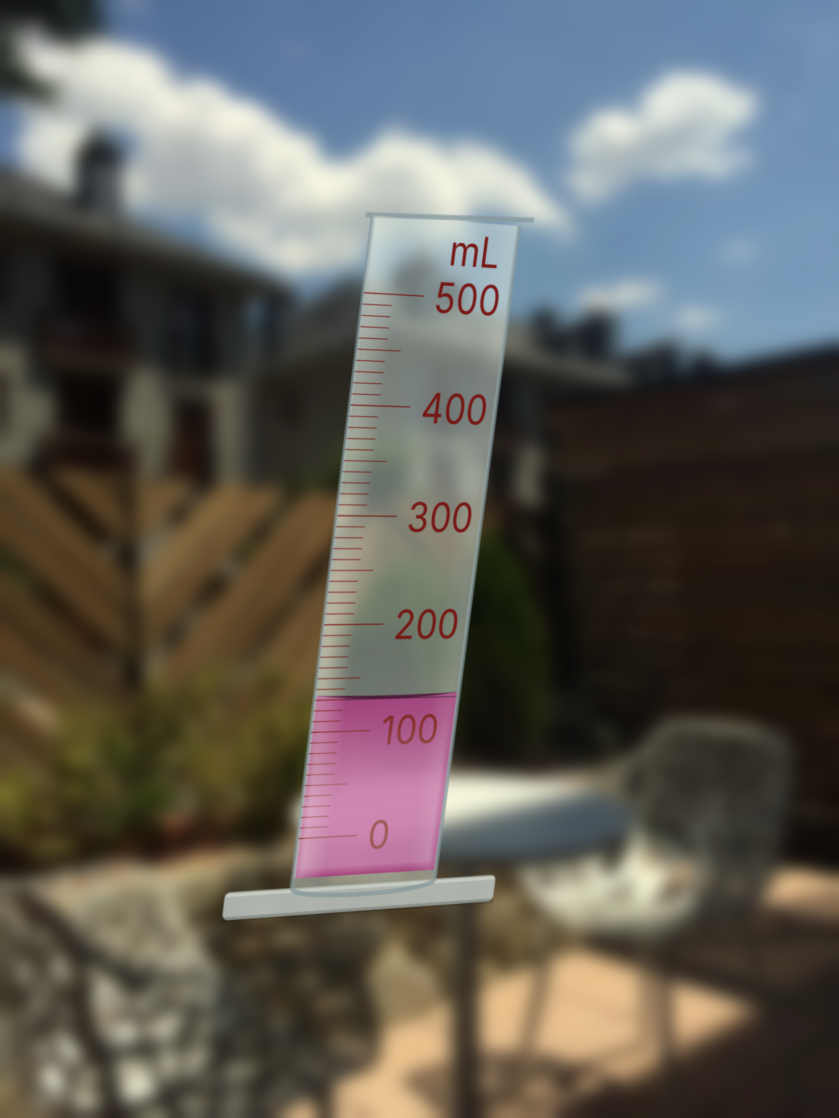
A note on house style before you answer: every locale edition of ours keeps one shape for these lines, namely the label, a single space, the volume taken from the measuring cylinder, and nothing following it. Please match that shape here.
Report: 130 mL
